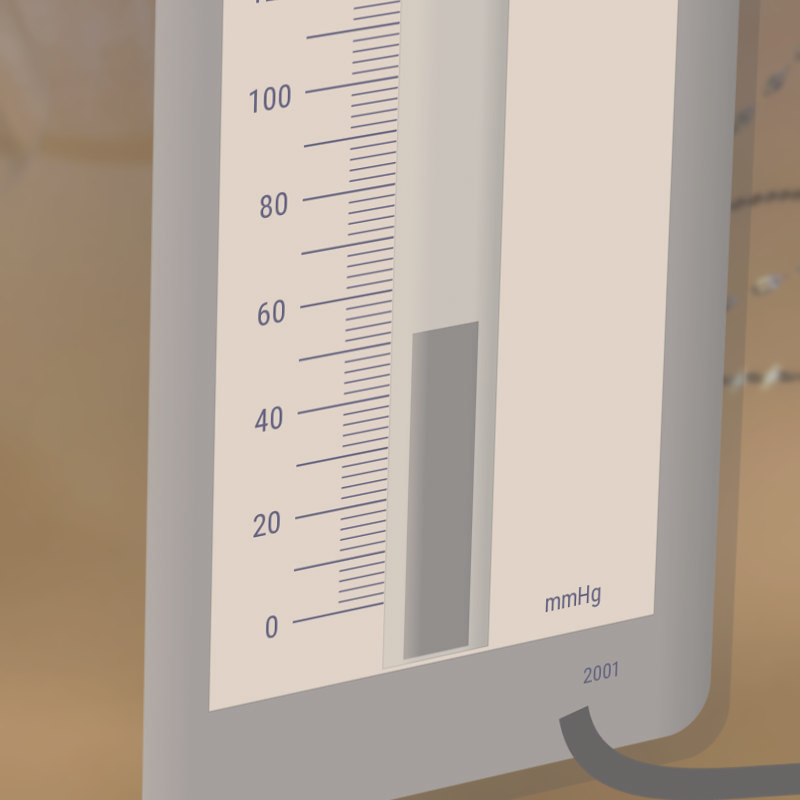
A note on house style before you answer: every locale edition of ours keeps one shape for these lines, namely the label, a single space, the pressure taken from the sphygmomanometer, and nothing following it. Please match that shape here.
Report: 51 mmHg
